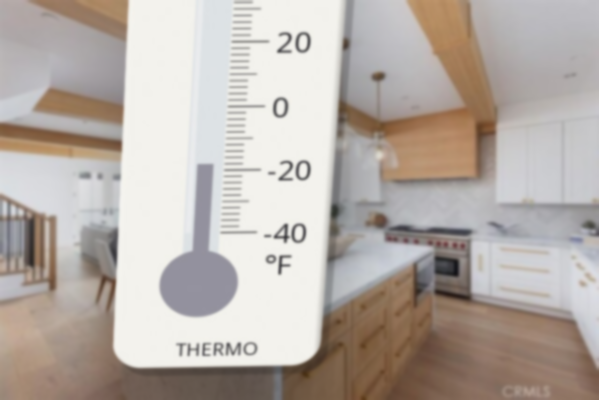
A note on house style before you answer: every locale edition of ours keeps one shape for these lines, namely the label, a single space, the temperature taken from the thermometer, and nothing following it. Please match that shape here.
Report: -18 °F
